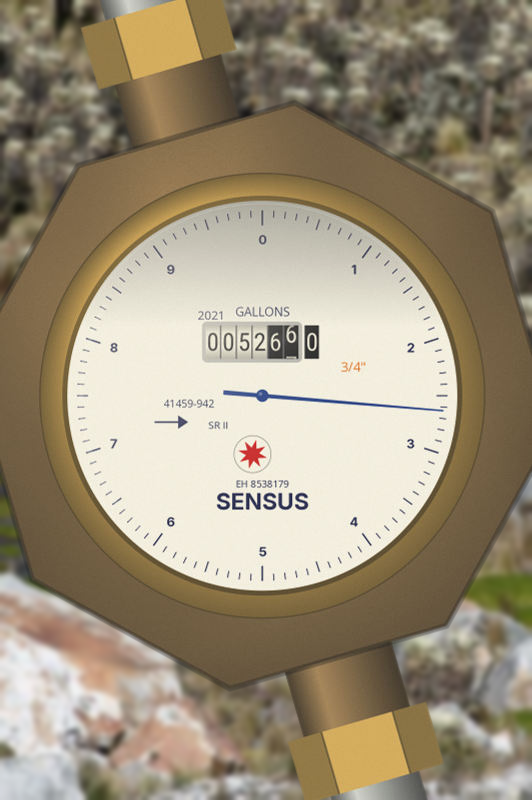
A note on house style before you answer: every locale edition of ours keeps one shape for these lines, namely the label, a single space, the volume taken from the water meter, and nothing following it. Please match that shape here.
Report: 52662.6 gal
